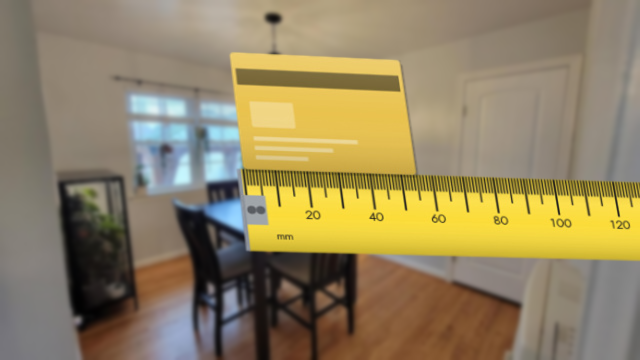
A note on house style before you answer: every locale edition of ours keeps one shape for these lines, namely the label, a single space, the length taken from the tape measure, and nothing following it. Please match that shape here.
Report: 55 mm
